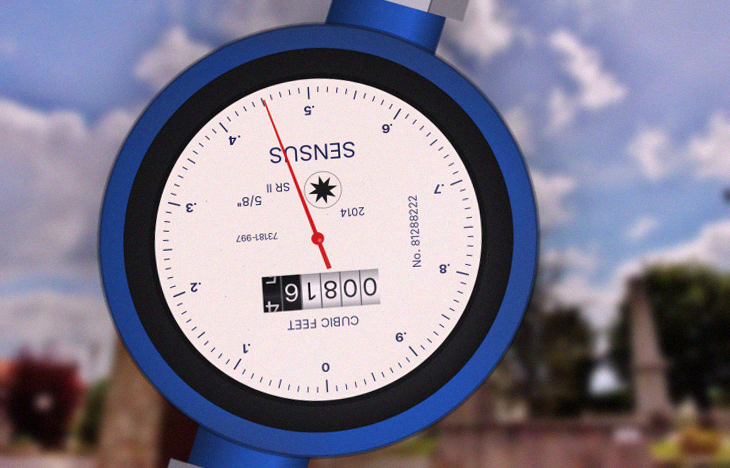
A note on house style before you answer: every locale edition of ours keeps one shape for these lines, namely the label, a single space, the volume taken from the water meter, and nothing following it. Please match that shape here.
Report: 8164.45 ft³
